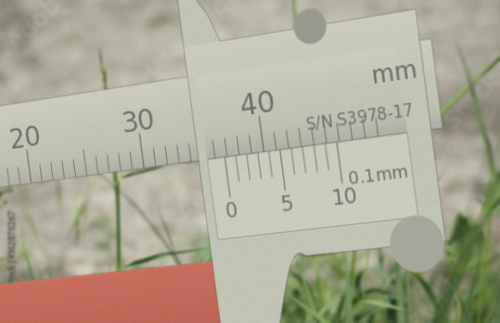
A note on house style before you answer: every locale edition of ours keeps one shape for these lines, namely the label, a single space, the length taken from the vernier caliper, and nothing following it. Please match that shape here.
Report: 36.8 mm
